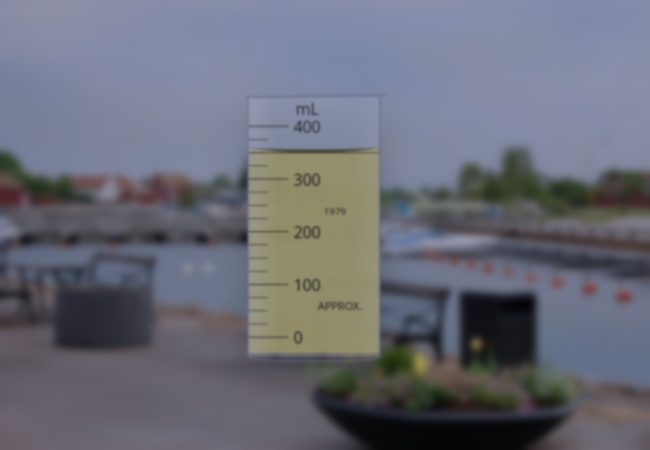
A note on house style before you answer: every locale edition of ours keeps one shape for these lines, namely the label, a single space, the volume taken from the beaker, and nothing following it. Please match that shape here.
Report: 350 mL
